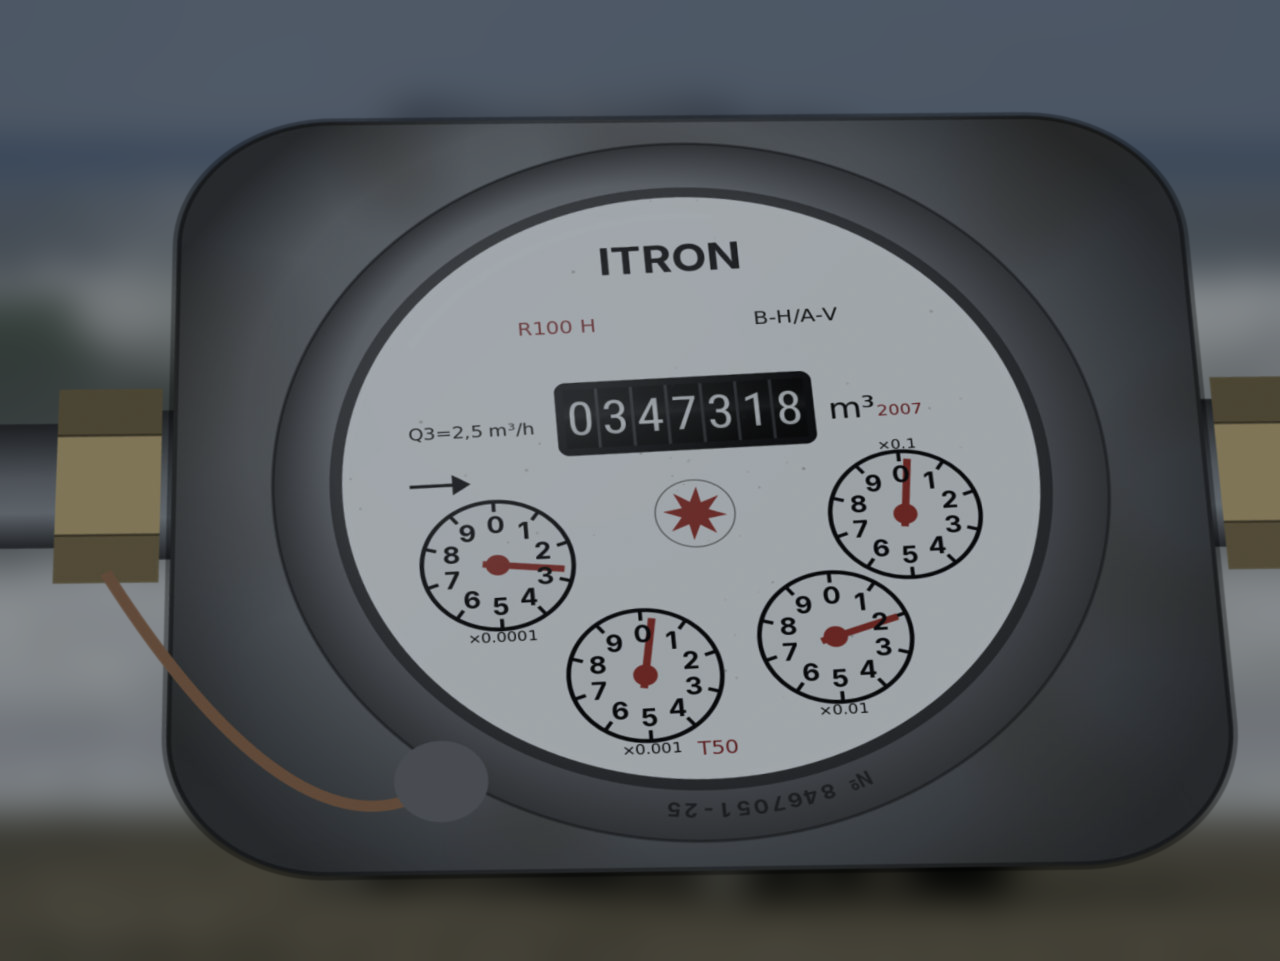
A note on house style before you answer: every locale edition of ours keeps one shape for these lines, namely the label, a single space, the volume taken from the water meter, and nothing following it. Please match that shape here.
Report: 347318.0202 m³
